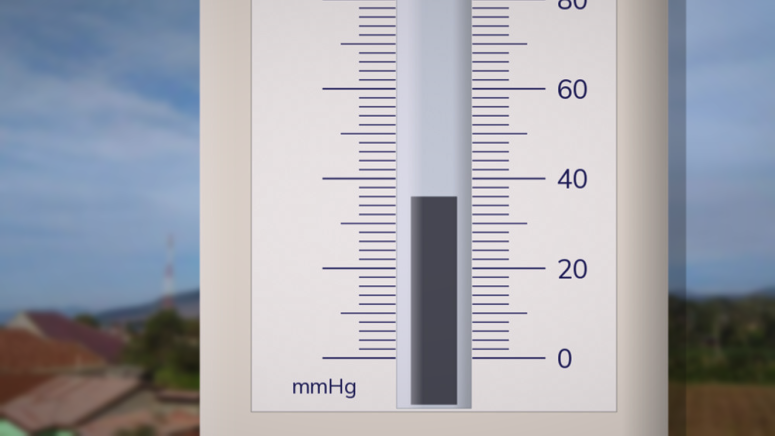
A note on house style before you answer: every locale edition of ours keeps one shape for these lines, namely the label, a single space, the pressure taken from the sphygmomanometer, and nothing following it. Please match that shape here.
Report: 36 mmHg
